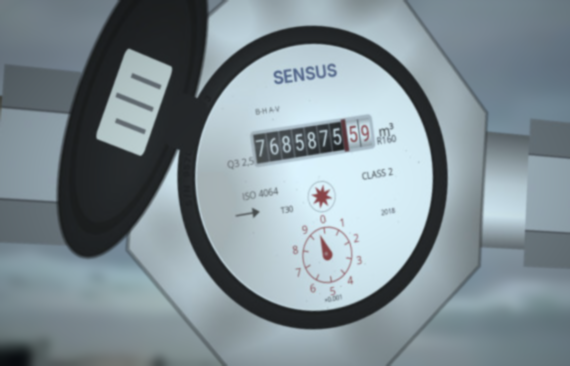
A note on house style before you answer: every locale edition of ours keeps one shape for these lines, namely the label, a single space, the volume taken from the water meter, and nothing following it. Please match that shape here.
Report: 7685875.589 m³
